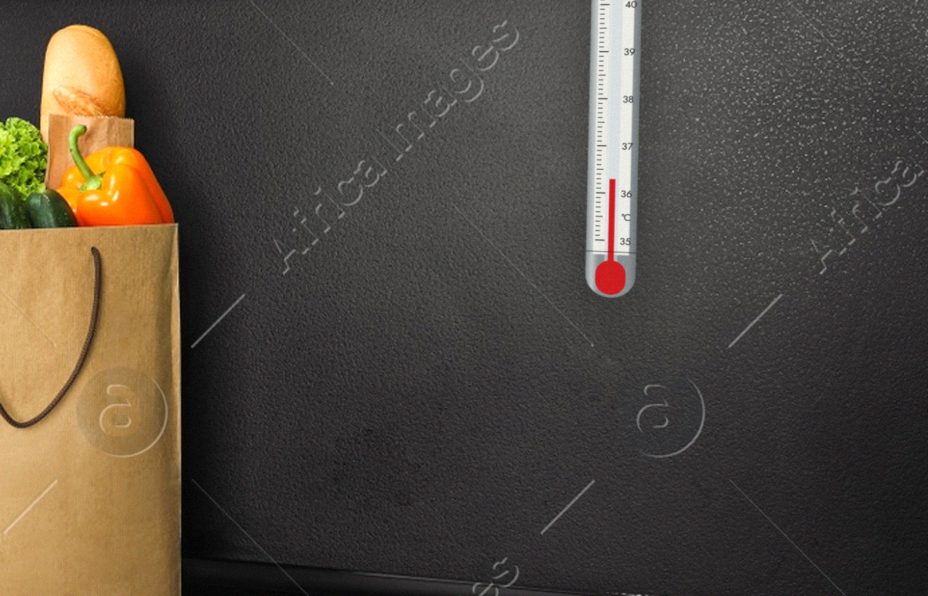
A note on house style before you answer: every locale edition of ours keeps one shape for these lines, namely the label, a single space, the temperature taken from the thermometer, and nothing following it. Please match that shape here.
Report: 36.3 °C
